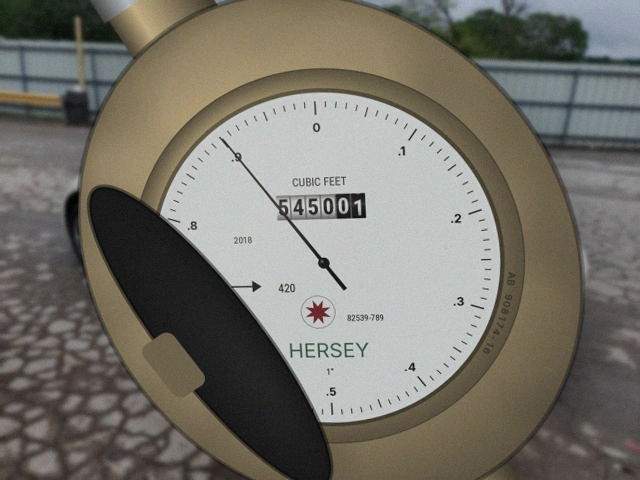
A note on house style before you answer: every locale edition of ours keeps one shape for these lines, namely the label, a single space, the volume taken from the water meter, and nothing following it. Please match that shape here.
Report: 545000.90 ft³
